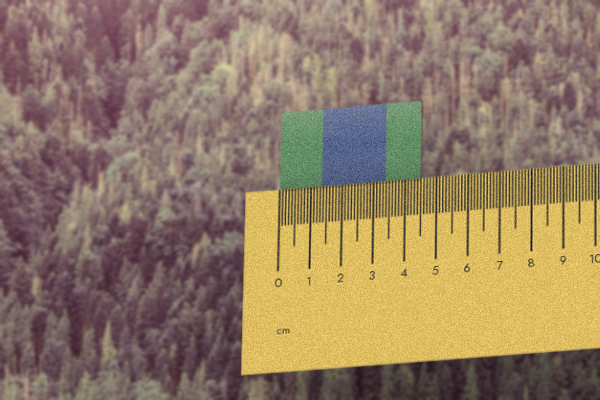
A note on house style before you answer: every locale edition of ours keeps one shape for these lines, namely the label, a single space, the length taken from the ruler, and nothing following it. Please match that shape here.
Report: 4.5 cm
